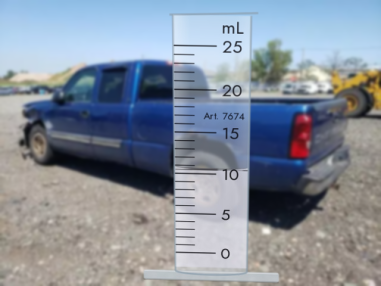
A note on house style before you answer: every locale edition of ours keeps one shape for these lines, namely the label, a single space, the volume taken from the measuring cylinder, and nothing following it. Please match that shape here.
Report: 10.5 mL
